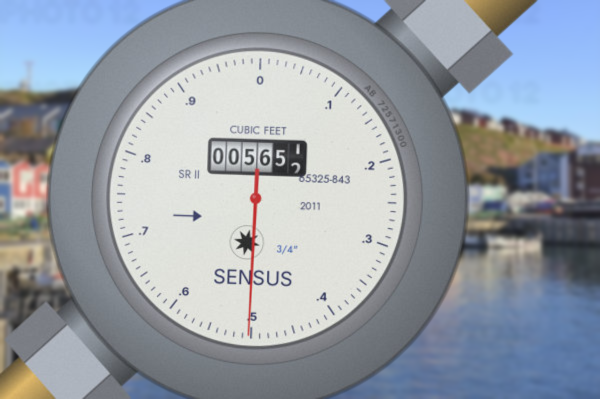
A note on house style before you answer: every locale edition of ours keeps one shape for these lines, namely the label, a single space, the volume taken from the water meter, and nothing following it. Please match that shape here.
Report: 5651.50 ft³
